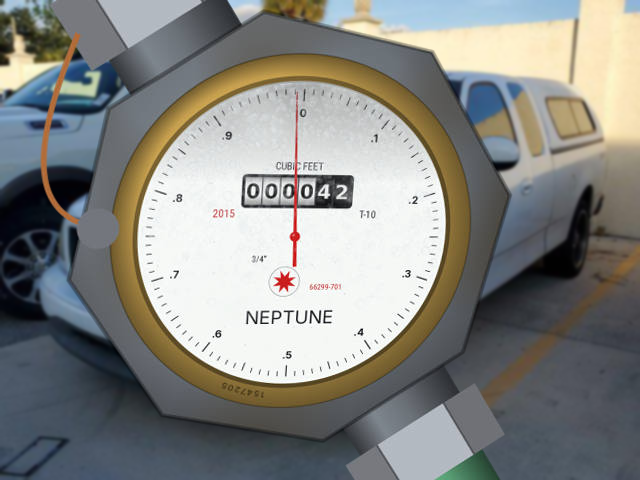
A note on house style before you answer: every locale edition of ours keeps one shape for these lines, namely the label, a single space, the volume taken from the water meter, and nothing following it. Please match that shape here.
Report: 41.99 ft³
